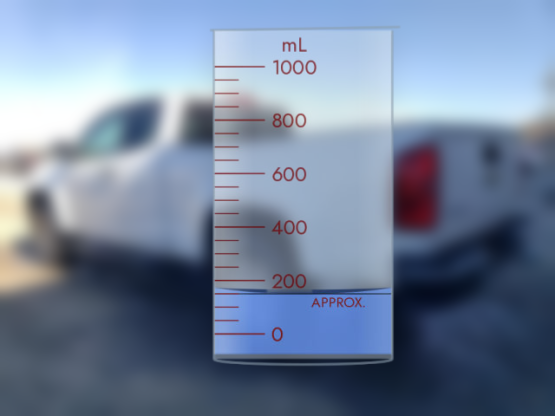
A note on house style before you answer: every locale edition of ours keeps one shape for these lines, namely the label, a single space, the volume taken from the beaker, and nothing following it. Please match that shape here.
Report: 150 mL
